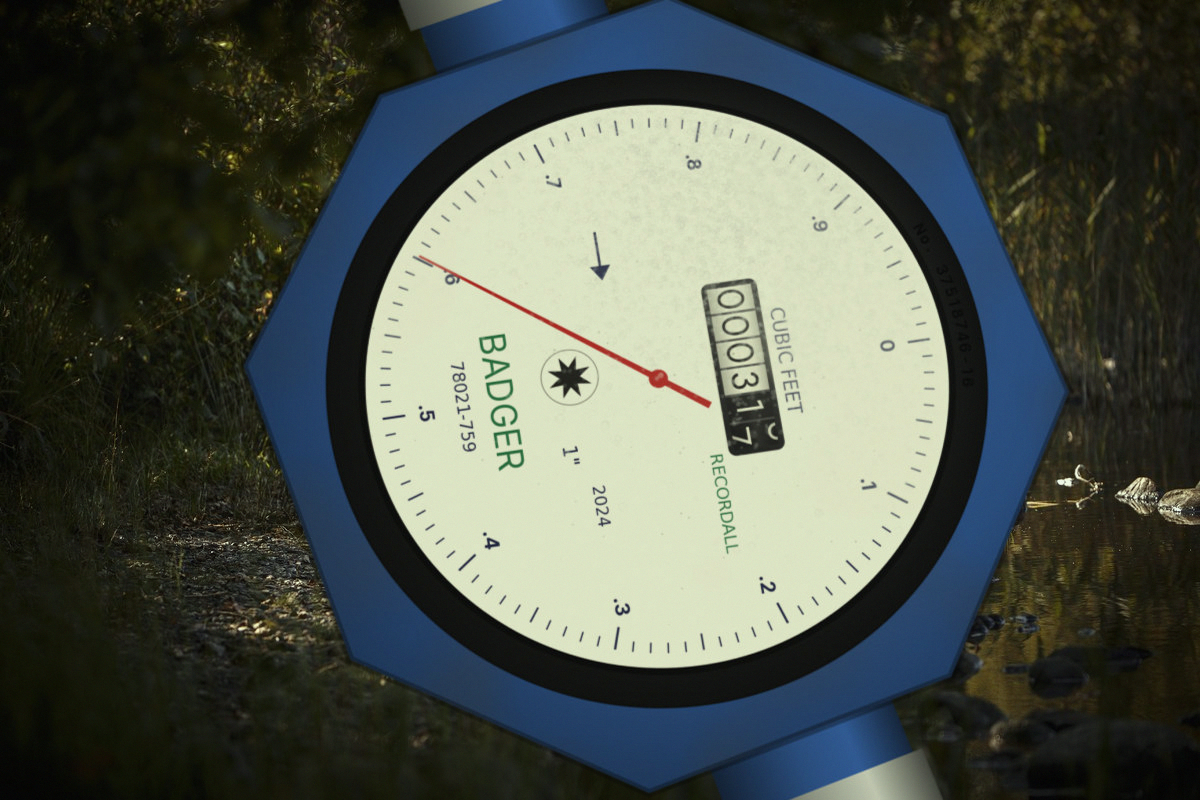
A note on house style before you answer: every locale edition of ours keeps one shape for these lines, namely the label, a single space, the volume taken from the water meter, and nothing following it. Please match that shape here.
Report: 316.60 ft³
